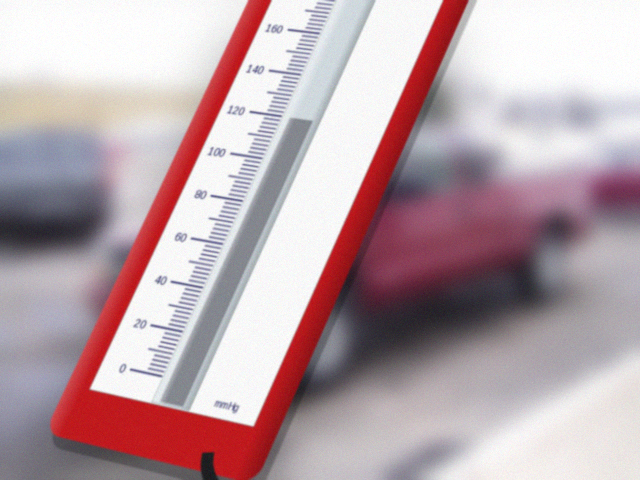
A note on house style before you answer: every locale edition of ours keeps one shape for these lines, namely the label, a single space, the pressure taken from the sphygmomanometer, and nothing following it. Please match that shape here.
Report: 120 mmHg
